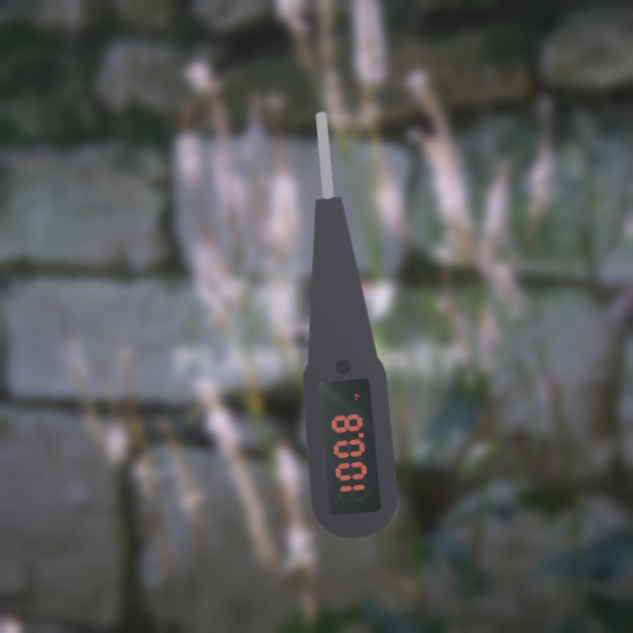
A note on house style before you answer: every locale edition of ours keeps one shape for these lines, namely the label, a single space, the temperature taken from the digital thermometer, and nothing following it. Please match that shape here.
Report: 100.8 °F
